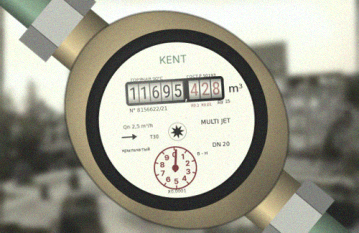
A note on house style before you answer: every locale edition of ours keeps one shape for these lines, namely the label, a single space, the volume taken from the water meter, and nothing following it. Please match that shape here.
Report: 11695.4280 m³
